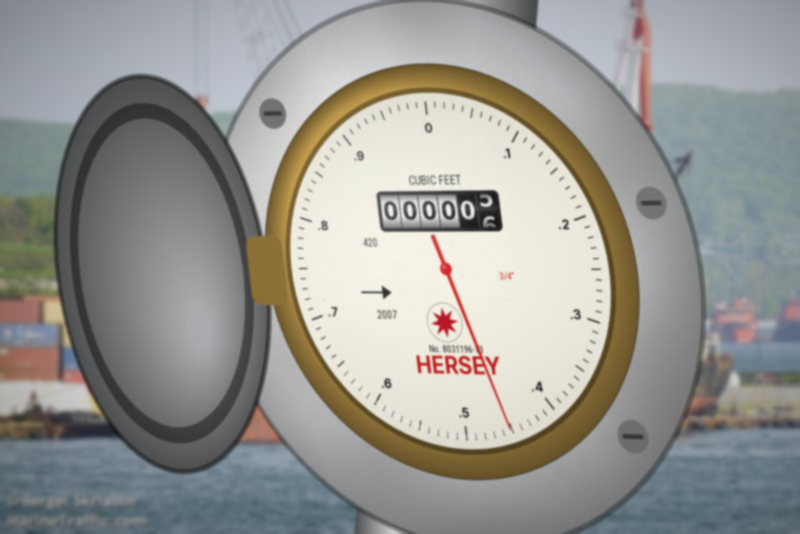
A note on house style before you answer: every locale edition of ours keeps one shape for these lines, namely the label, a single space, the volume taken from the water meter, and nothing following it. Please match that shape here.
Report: 5.45 ft³
